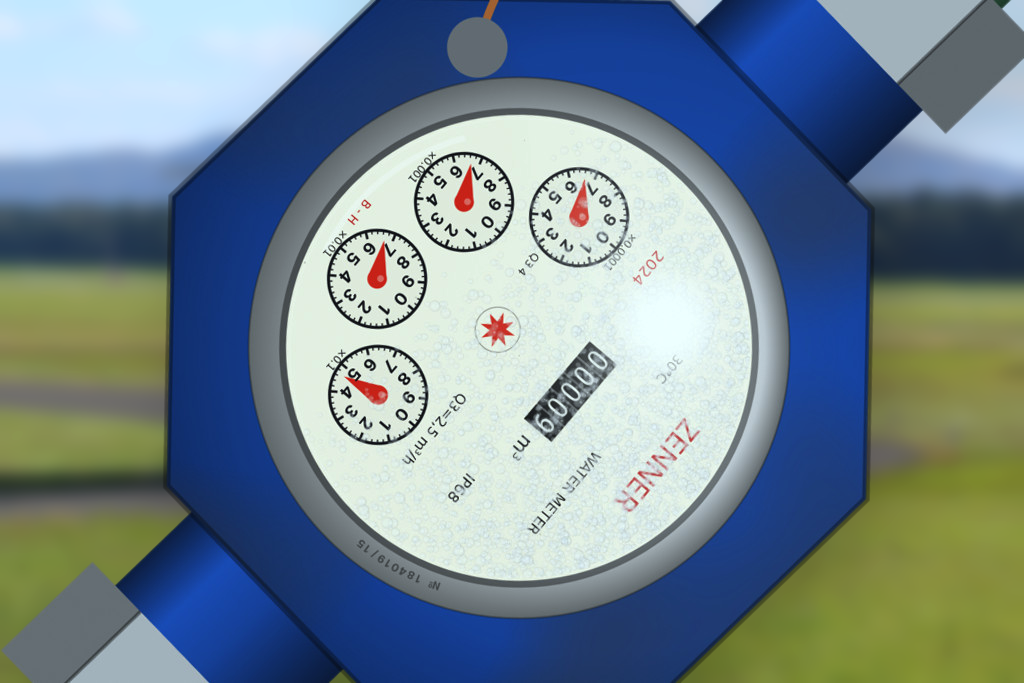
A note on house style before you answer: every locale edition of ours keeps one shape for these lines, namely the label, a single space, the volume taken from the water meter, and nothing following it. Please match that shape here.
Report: 9.4666 m³
